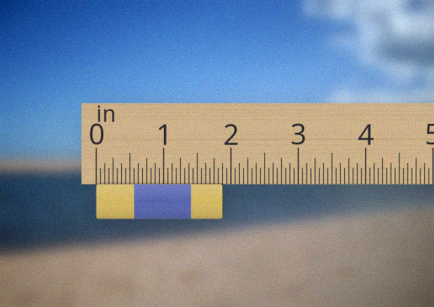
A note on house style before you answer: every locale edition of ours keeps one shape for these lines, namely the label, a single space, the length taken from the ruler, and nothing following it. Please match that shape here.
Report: 1.875 in
